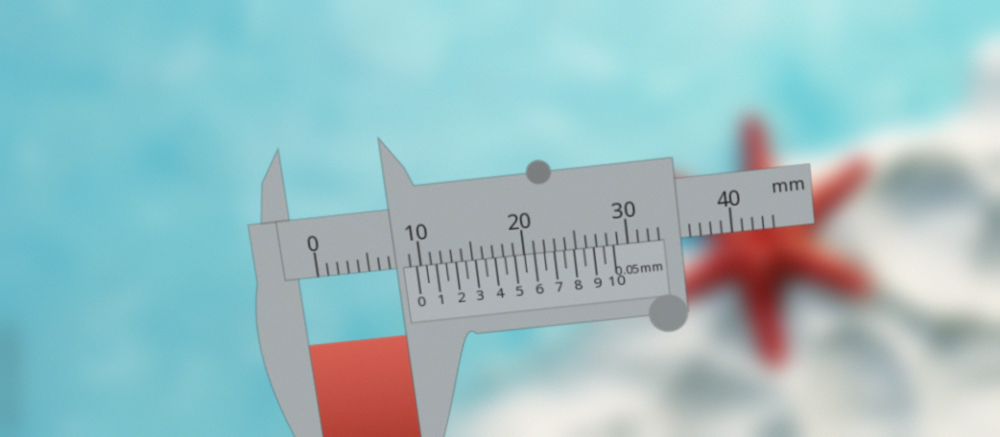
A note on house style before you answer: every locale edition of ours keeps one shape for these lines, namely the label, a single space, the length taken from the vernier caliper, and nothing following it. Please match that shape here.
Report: 9.6 mm
